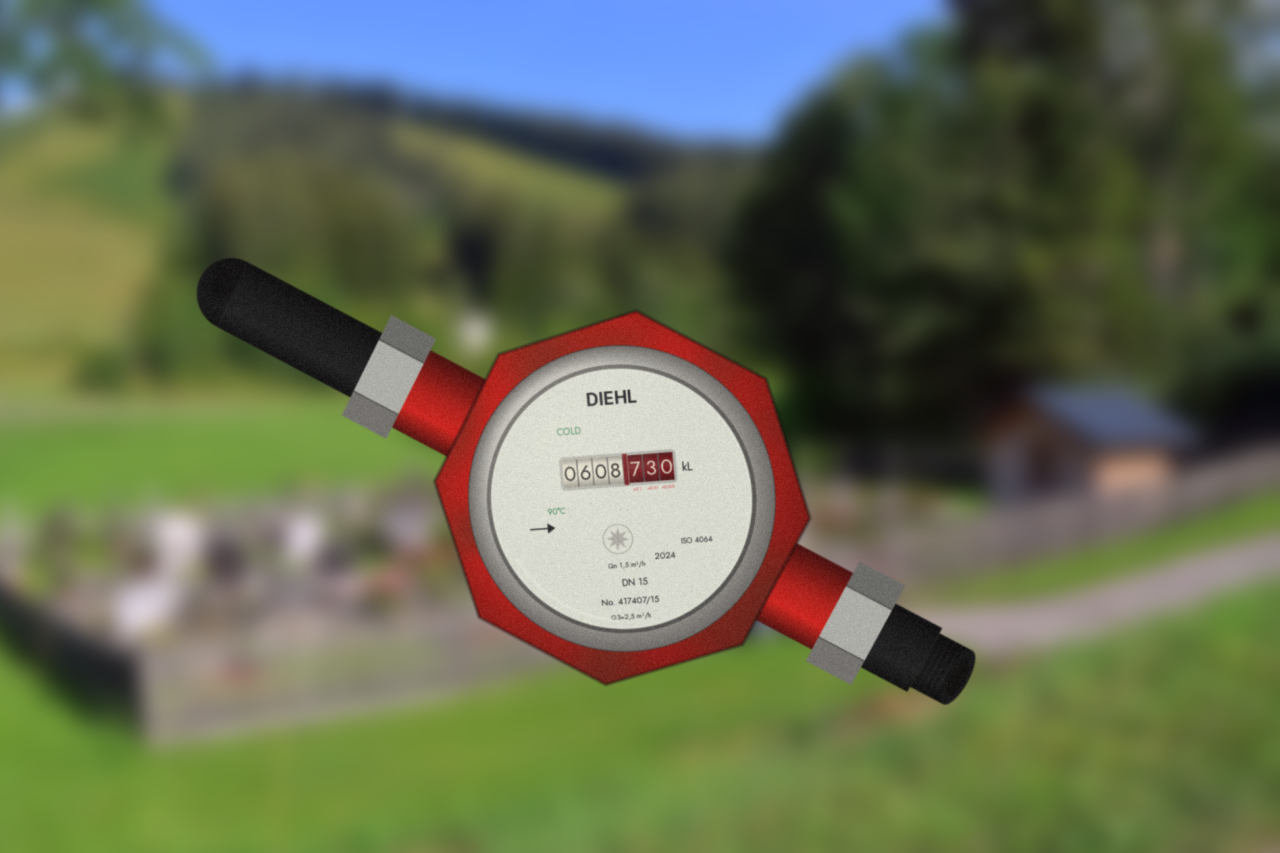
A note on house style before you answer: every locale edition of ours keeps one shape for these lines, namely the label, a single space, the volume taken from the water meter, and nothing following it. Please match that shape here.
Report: 608.730 kL
